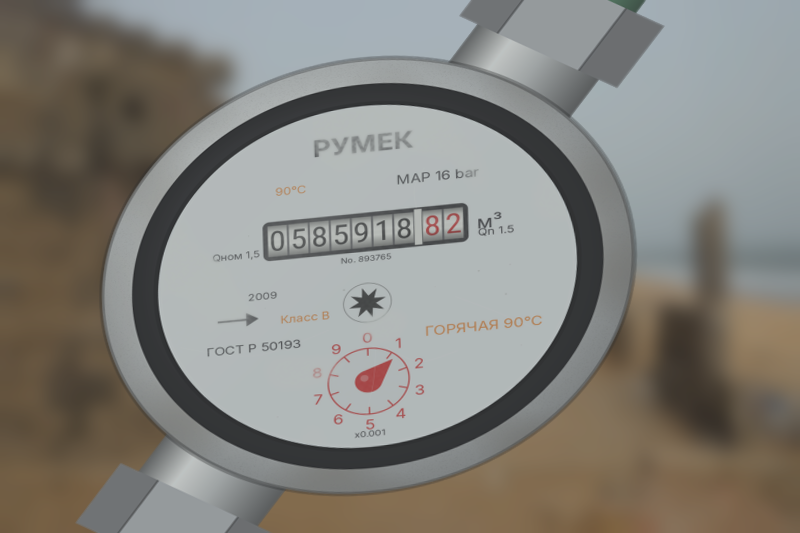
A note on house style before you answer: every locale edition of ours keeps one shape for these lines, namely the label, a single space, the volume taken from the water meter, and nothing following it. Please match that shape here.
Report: 585918.821 m³
